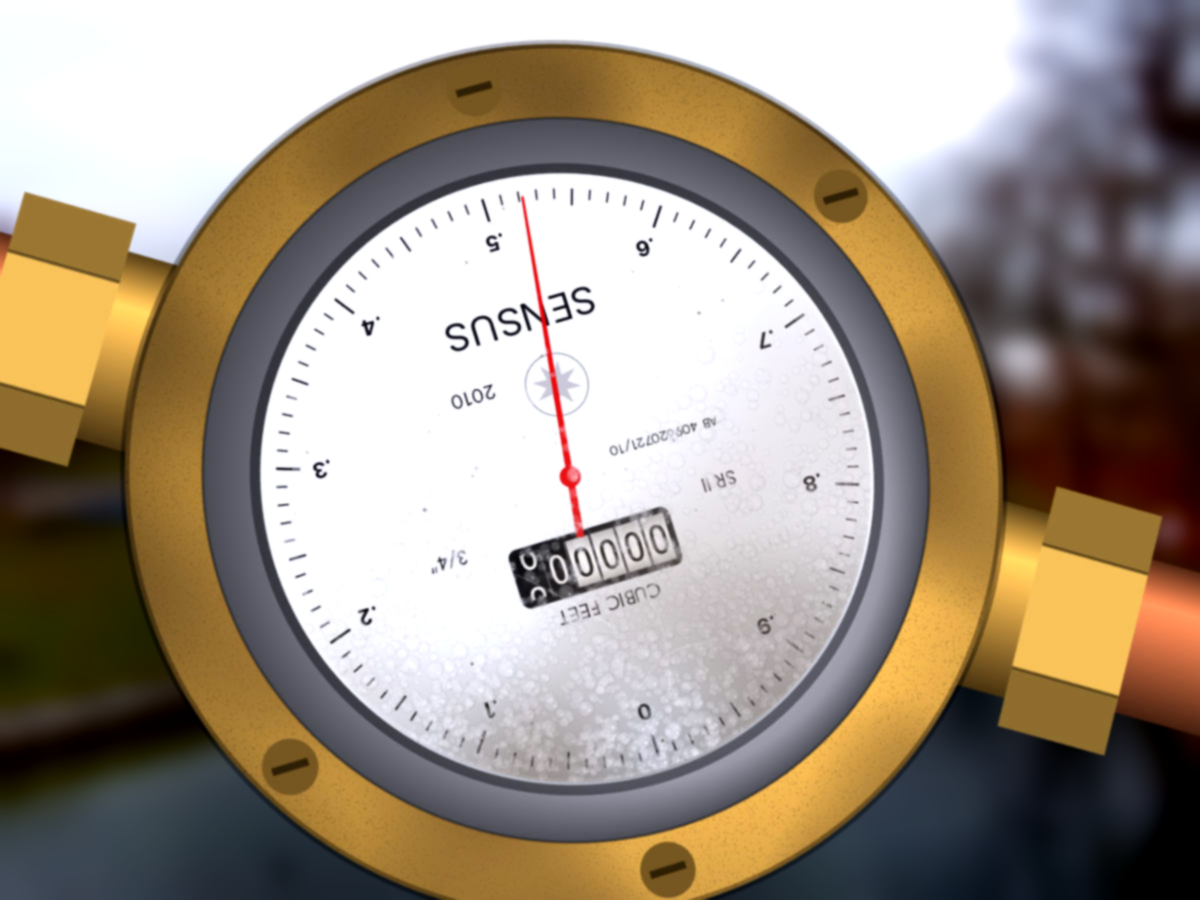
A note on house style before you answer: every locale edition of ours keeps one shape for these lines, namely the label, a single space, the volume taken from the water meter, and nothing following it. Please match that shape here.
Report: 8.52 ft³
